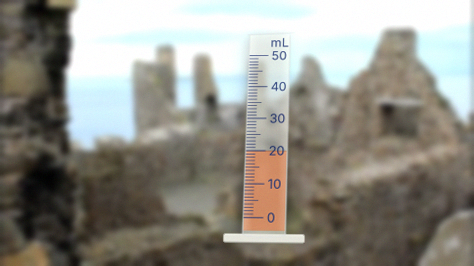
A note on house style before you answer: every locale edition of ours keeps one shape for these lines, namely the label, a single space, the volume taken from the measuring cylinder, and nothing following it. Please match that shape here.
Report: 20 mL
